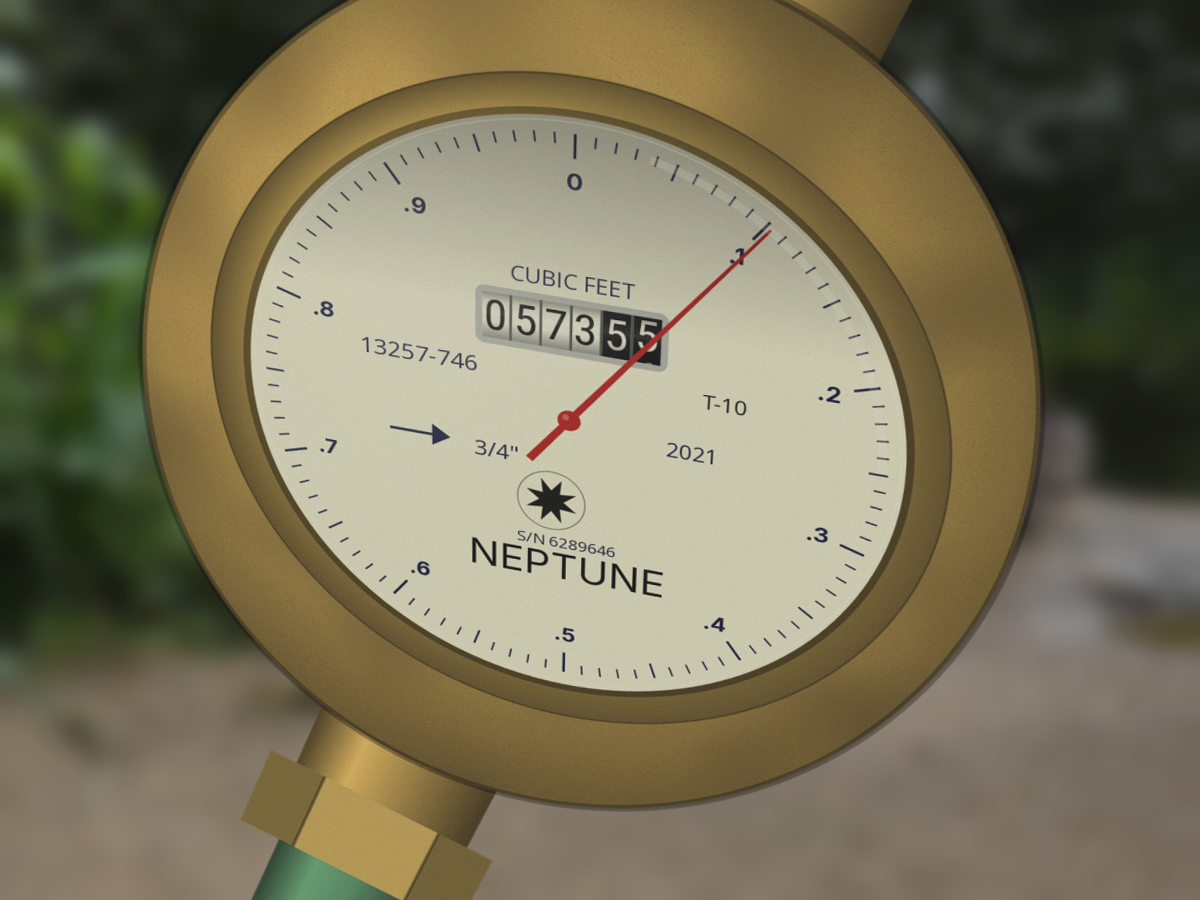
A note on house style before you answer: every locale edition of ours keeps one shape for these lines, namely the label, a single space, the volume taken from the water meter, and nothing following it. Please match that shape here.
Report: 57355.10 ft³
